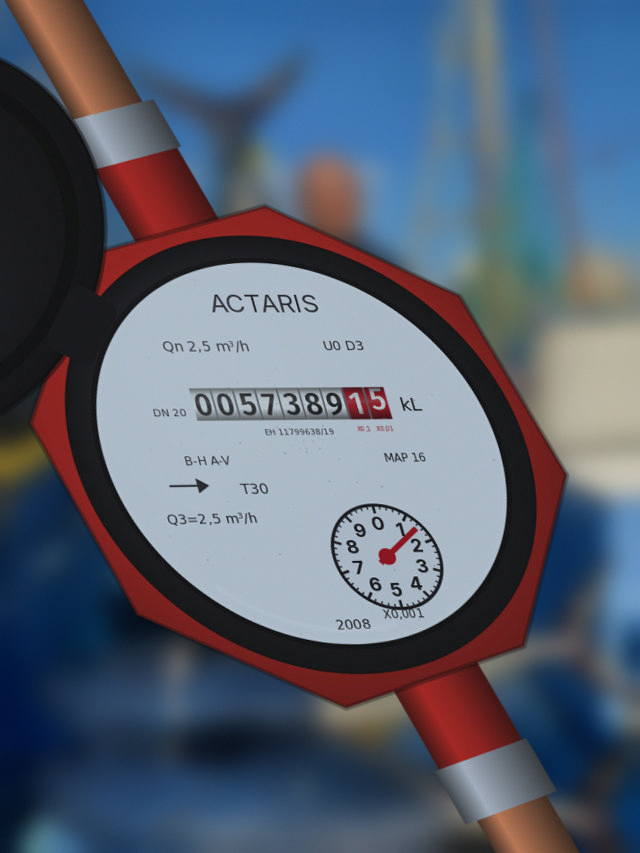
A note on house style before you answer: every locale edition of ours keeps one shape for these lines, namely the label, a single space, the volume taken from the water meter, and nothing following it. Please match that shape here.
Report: 57389.151 kL
